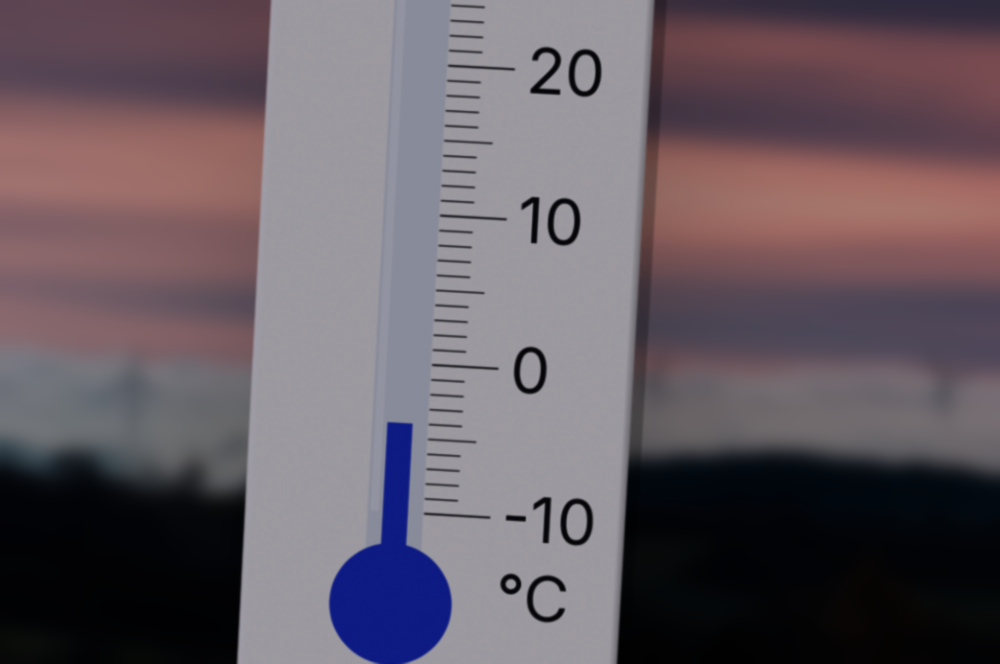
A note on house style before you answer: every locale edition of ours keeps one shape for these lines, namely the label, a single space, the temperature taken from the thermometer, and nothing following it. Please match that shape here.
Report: -4 °C
